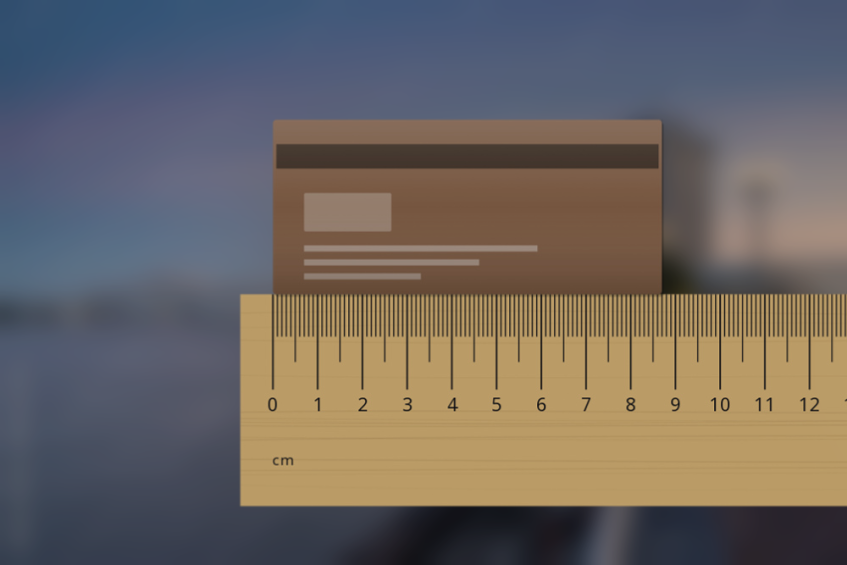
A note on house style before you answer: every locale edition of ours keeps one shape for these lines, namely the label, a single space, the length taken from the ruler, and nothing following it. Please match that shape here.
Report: 8.7 cm
